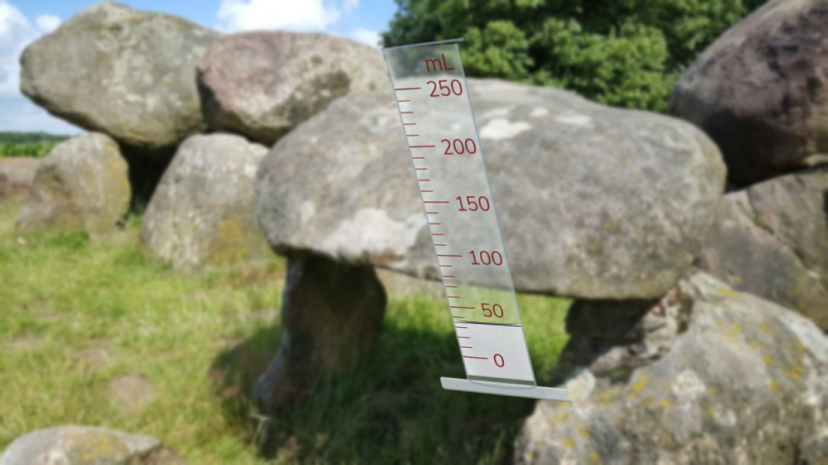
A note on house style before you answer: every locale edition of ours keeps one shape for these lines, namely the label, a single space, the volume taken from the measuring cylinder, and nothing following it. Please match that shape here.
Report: 35 mL
